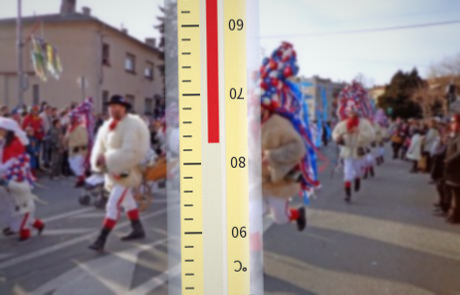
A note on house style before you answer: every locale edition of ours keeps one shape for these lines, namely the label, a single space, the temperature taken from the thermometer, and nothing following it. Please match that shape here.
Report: 77 °C
